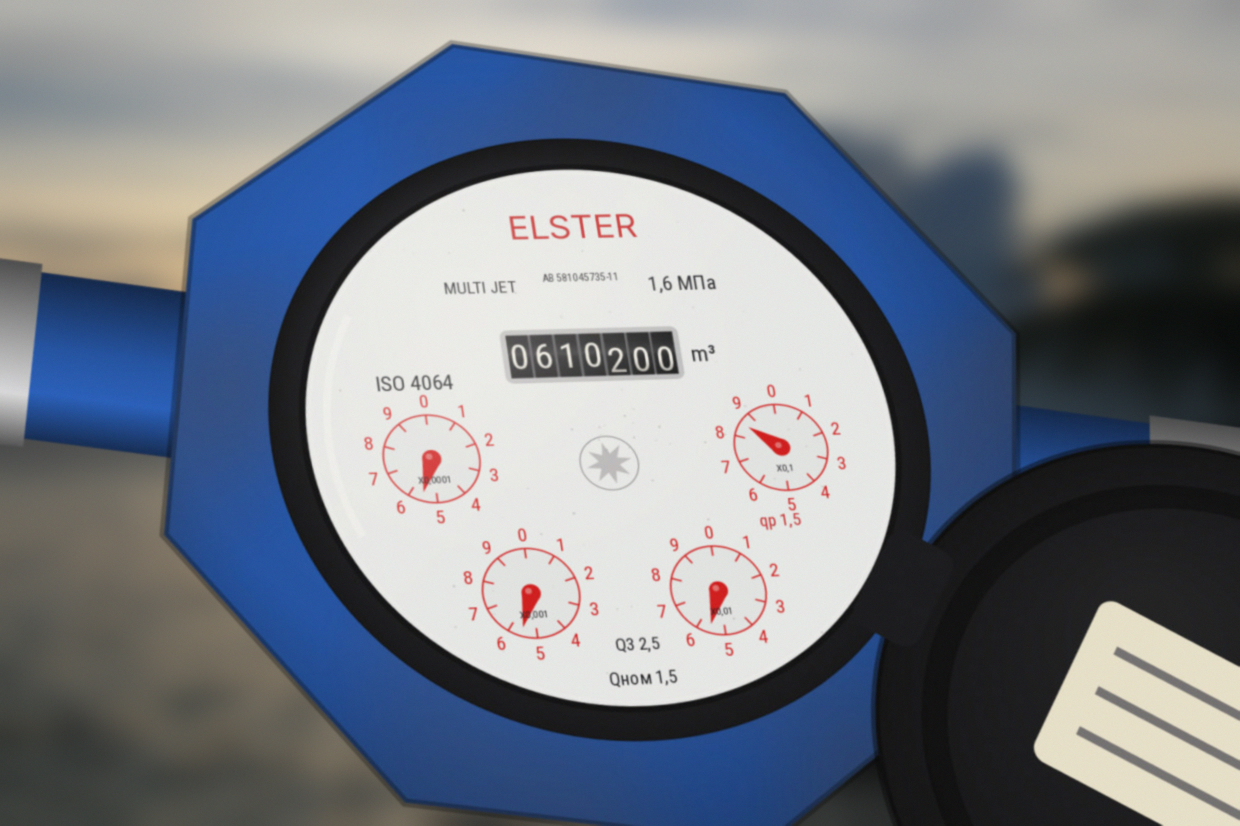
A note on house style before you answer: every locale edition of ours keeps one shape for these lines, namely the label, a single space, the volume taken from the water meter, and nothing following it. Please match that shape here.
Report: 610199.8555 m³
